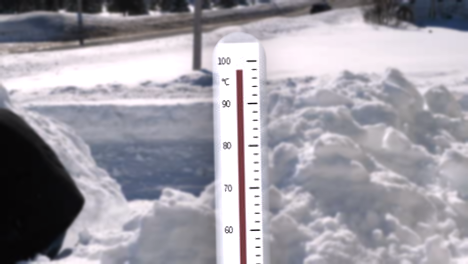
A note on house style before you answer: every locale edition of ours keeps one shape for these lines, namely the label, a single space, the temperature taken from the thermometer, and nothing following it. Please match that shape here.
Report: 98 °C
